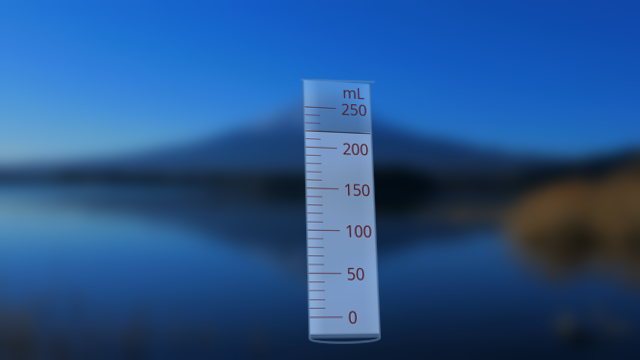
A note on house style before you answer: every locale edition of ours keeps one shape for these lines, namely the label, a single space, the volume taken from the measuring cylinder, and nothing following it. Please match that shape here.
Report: 220 mL
